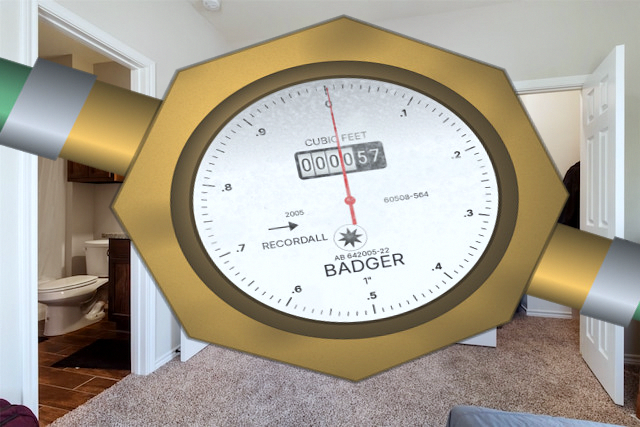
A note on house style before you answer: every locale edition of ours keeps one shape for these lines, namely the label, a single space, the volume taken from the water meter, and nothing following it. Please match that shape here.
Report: 57.00 ft³
